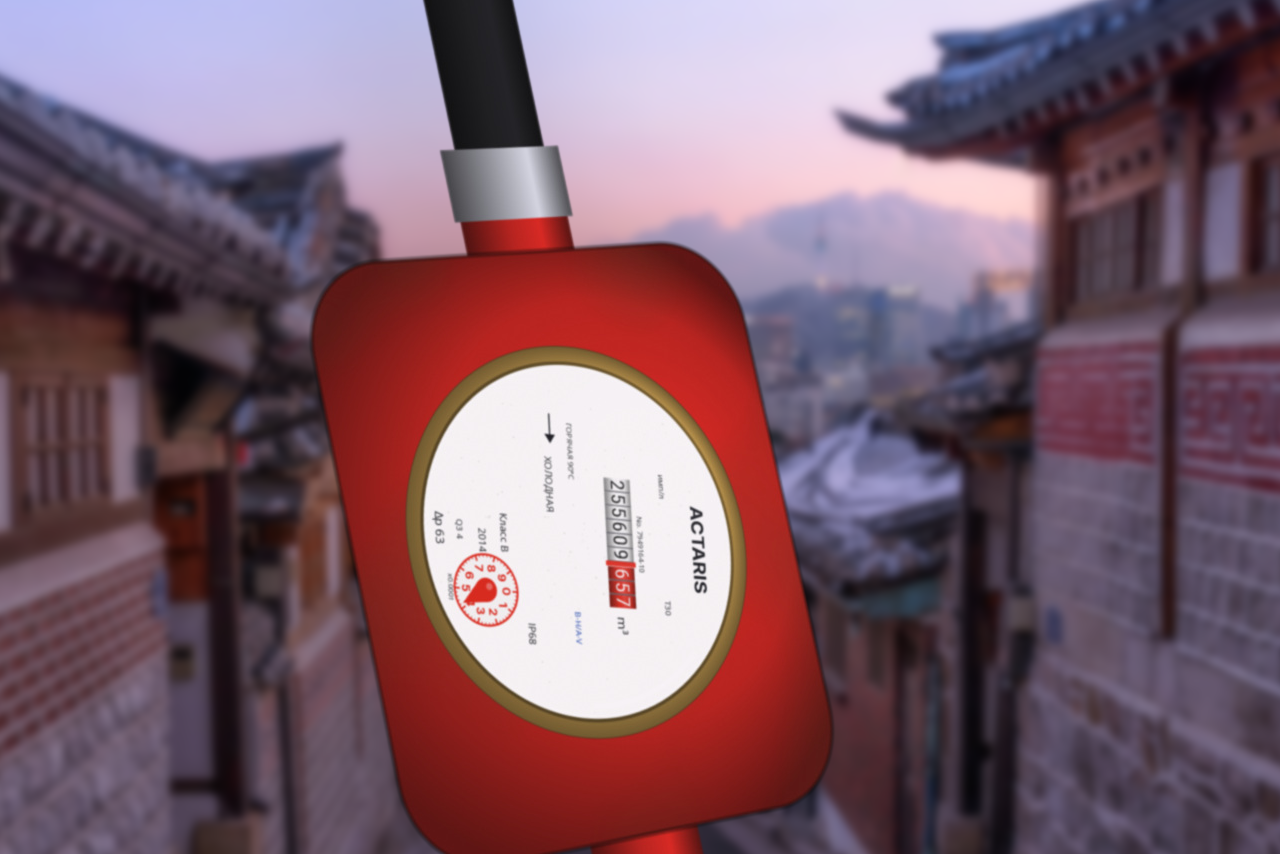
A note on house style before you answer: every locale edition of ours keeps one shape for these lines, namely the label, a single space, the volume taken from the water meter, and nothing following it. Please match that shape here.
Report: 255609.6574 m³
